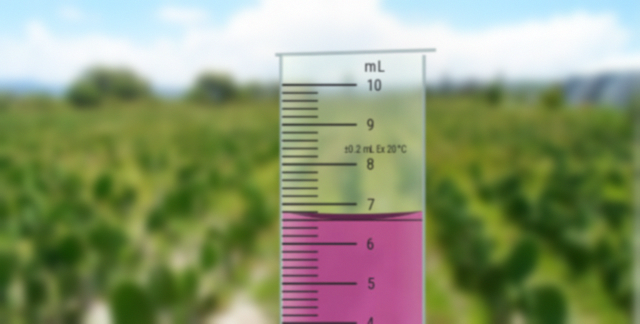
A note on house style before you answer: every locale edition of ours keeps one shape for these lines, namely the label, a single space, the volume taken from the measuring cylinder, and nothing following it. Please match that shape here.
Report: 6.6 mL
